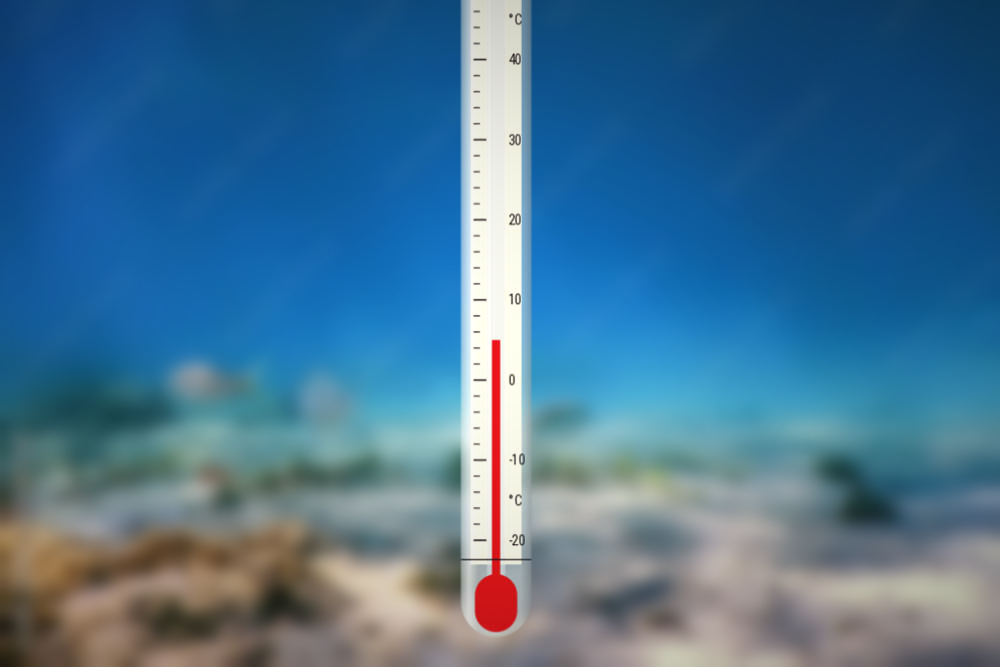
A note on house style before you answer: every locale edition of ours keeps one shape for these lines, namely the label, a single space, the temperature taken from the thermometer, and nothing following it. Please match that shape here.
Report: 5 °C
